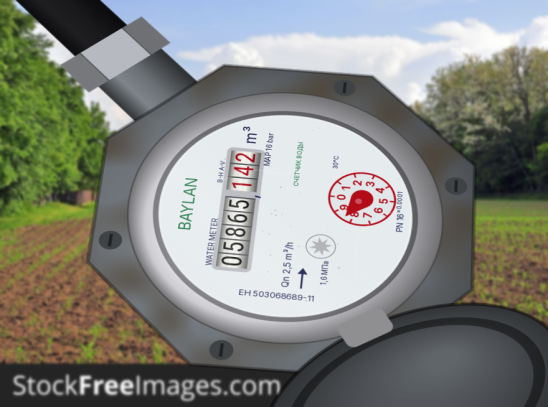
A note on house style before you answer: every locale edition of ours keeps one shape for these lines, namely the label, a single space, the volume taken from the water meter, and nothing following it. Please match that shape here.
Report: 5865.1428 m³
